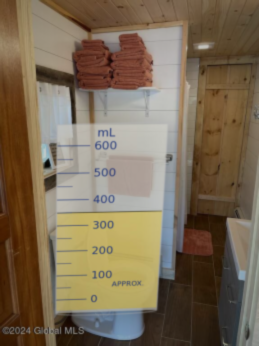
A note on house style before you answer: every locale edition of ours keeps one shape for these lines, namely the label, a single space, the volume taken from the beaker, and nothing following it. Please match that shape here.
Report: 350 mL
